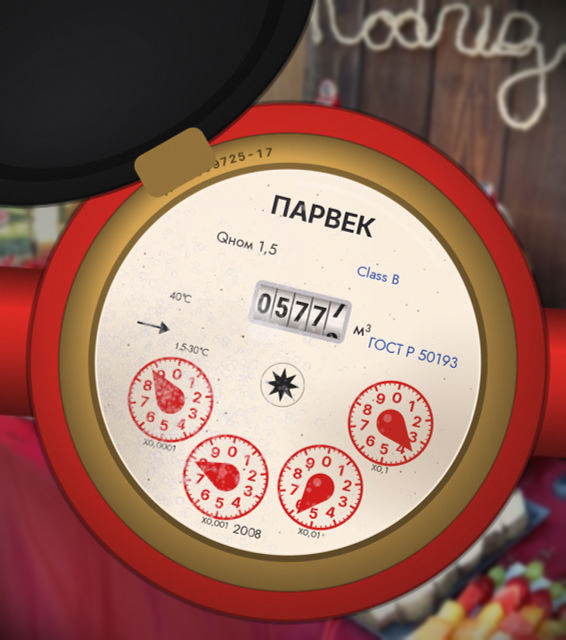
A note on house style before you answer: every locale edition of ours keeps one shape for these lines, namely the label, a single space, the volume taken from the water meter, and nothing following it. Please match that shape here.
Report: 5777.3578 m³
